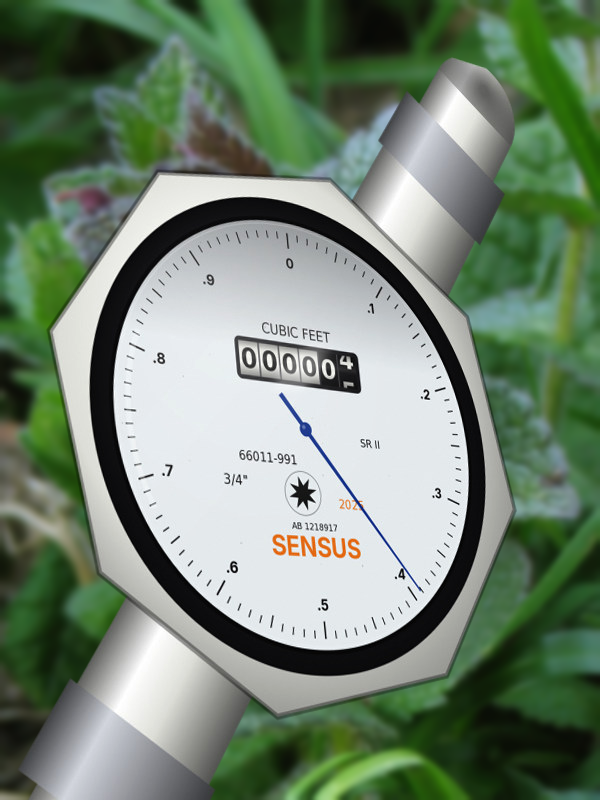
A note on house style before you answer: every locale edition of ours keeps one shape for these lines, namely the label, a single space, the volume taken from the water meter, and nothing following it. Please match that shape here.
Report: 4.39 ft³
